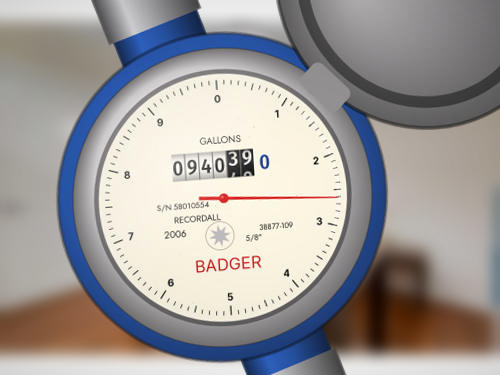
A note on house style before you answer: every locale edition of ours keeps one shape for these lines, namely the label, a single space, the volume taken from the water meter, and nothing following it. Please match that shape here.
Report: 940392.6 gal
